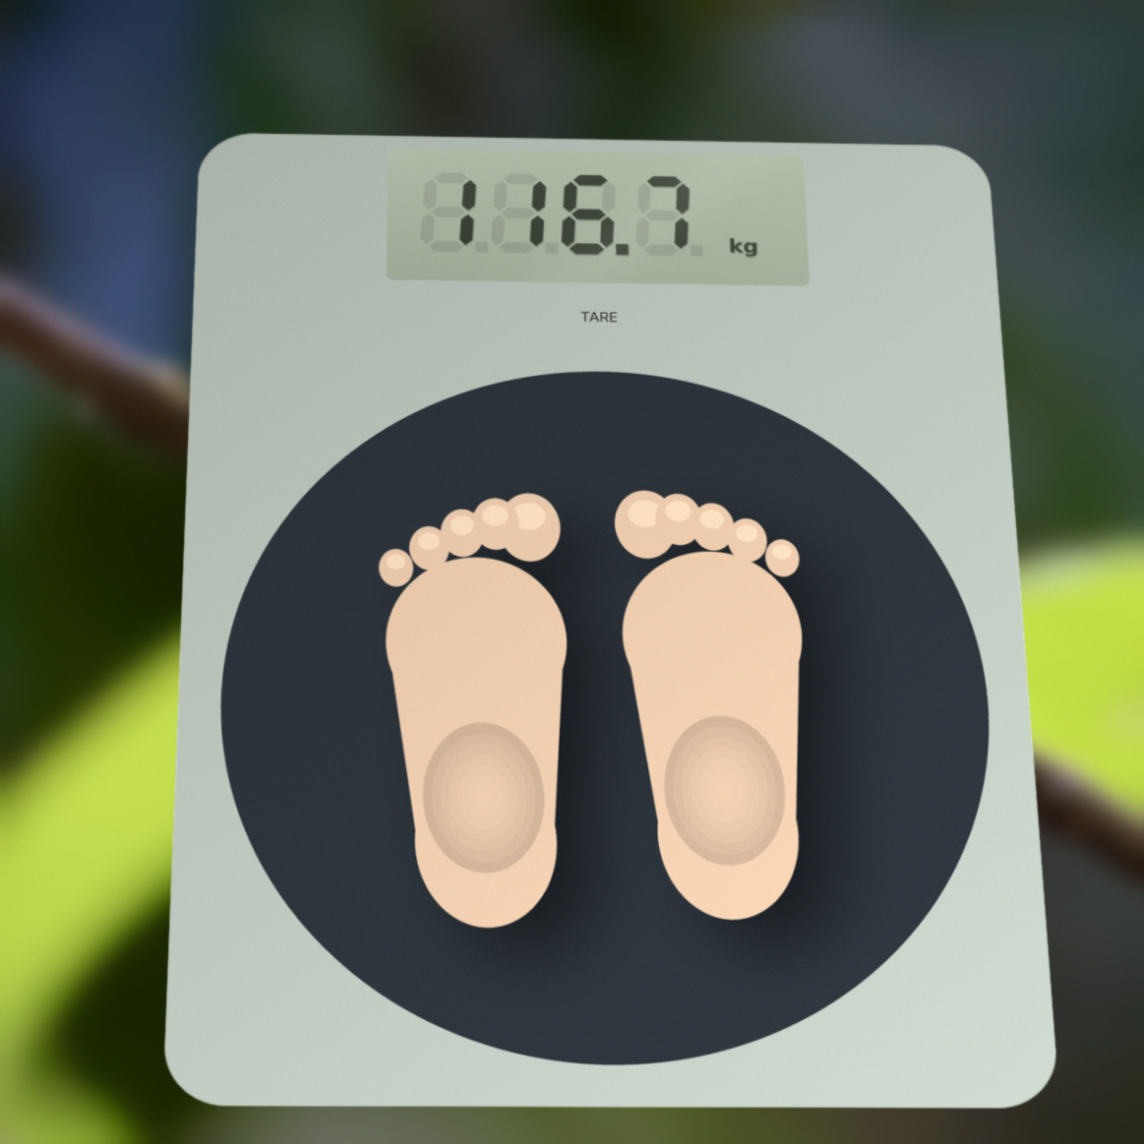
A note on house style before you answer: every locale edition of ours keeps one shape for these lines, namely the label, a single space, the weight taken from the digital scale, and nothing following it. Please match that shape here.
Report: 116.7 kg
